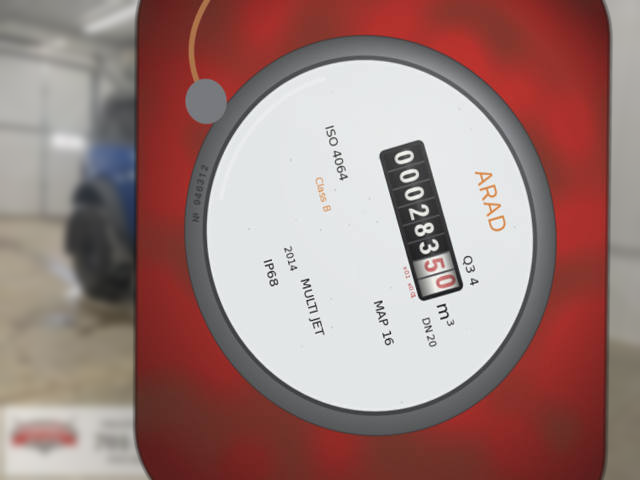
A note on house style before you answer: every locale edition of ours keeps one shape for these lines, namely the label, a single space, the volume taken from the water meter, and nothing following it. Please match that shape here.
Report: 283.50 m³
